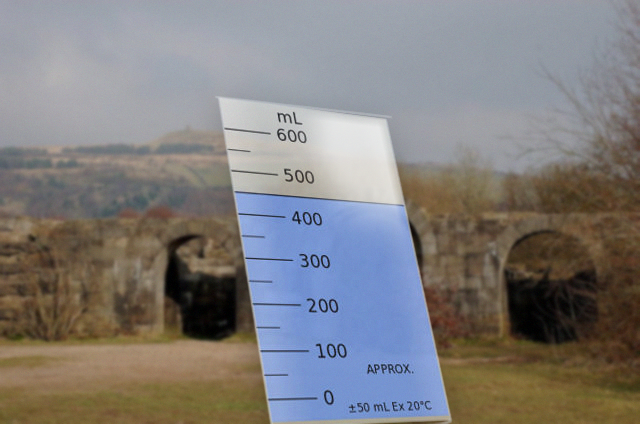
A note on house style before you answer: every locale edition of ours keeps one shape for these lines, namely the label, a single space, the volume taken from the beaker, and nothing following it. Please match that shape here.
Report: 450 mL
